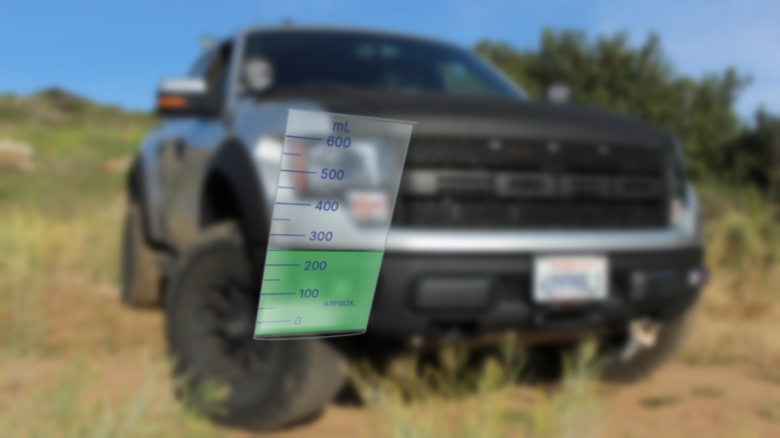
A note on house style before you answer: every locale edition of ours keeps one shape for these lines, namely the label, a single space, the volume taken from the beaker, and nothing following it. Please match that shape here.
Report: 250 mL
